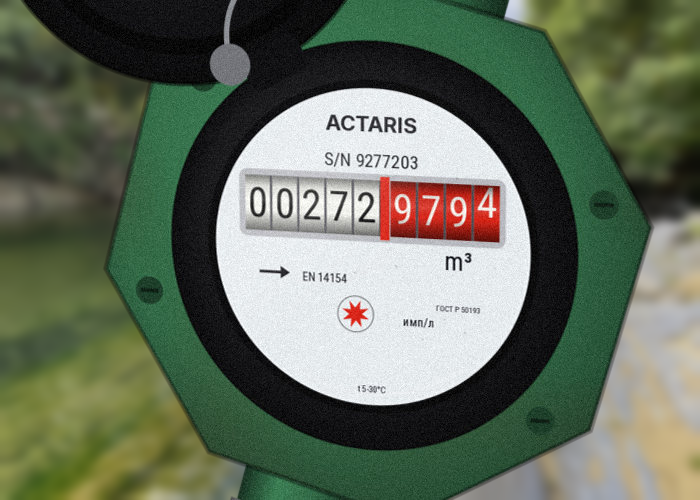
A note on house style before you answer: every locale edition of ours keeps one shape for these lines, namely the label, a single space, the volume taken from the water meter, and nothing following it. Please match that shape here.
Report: 272.9794 m³
